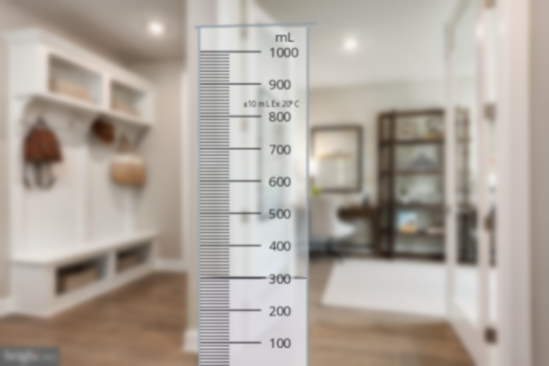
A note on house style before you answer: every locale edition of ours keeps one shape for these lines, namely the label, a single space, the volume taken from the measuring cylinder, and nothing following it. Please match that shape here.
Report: 300 mL
